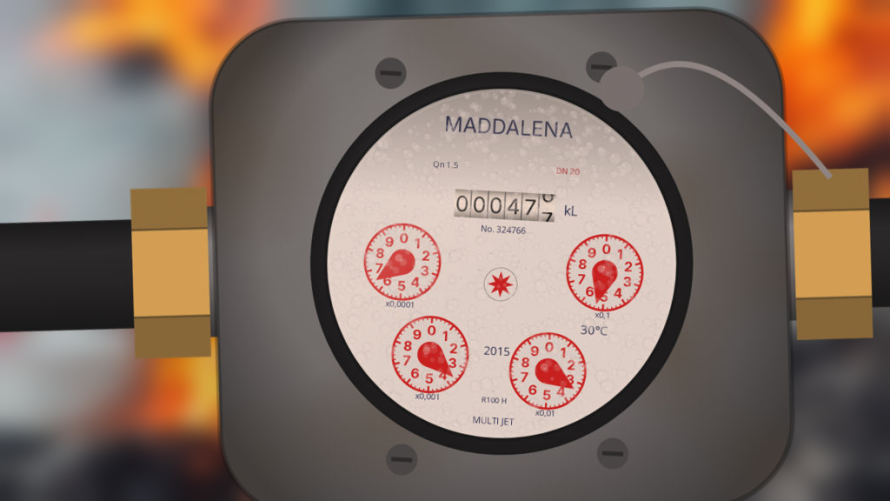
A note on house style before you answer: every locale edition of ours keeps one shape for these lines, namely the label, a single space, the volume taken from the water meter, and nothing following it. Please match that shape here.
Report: 476.5336 kL
